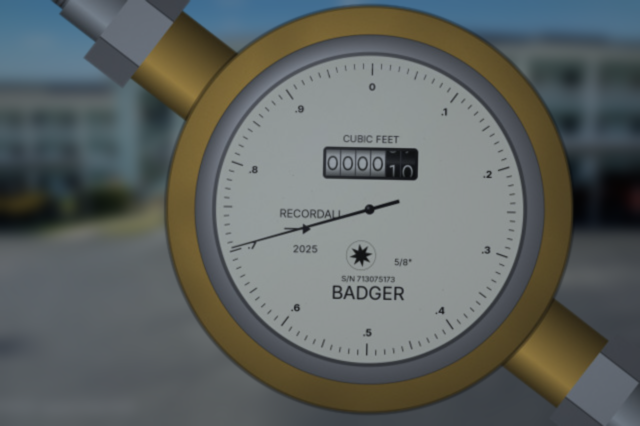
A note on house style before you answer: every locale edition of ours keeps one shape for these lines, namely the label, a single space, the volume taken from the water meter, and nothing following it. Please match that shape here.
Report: 9.70 ft³
